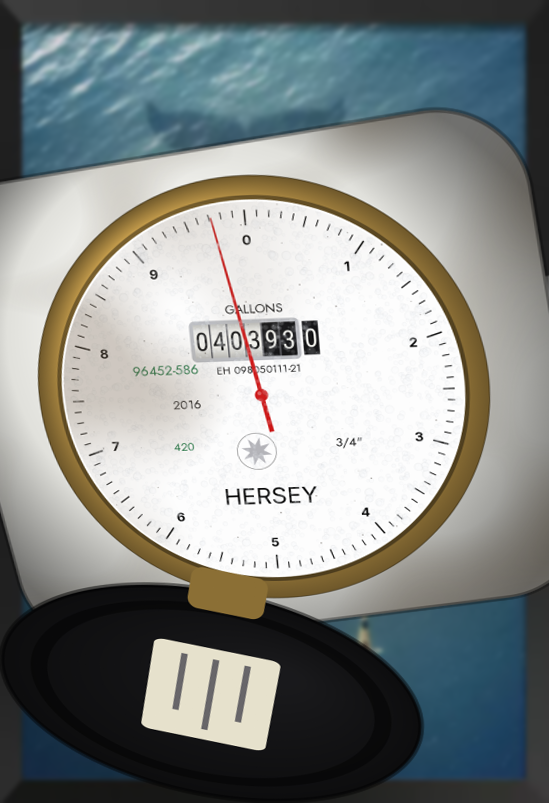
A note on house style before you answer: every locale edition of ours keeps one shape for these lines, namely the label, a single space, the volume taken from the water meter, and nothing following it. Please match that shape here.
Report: 403929.7 gal
